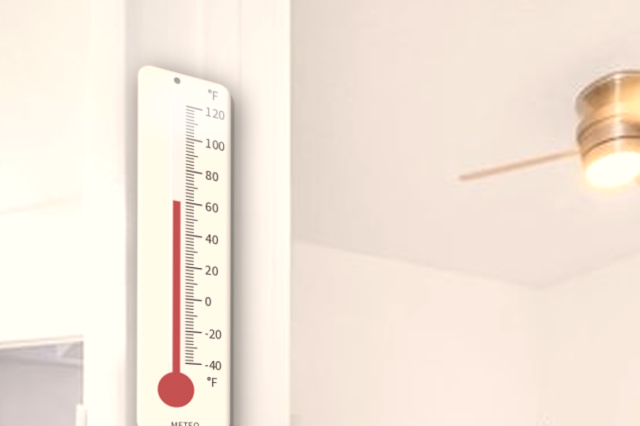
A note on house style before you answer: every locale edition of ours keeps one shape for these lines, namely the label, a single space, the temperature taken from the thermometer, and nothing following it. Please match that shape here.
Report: 60 °F
